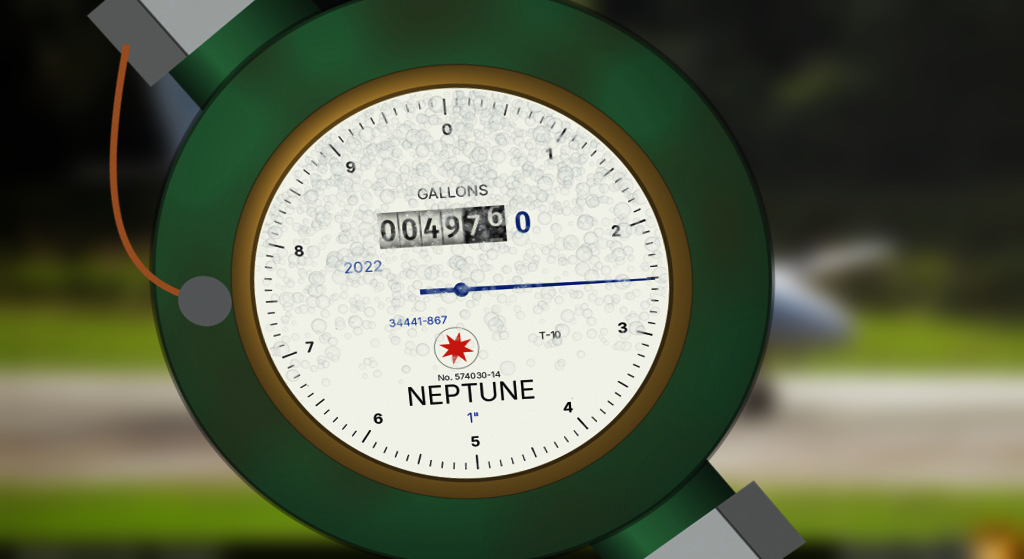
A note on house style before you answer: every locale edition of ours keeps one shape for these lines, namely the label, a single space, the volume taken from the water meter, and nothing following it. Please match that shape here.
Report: 49762.5 gal
